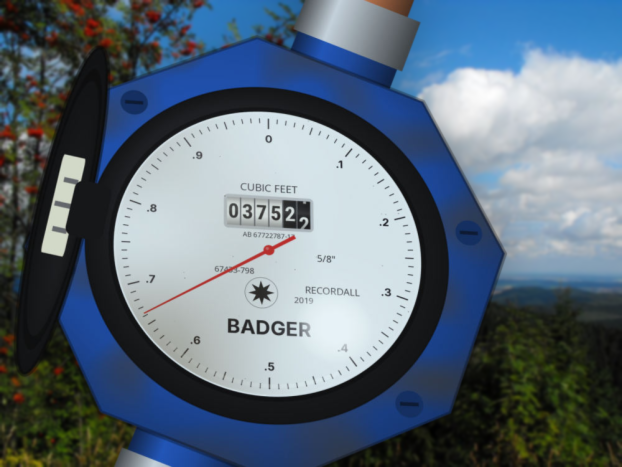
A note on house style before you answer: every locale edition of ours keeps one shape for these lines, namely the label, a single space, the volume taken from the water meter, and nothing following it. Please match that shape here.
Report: 37521.66 ft³
